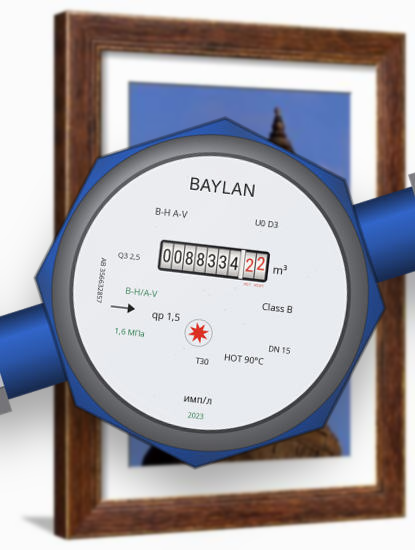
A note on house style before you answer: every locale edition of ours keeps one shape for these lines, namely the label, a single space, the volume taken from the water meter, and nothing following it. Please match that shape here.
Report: 88334.22 m³
